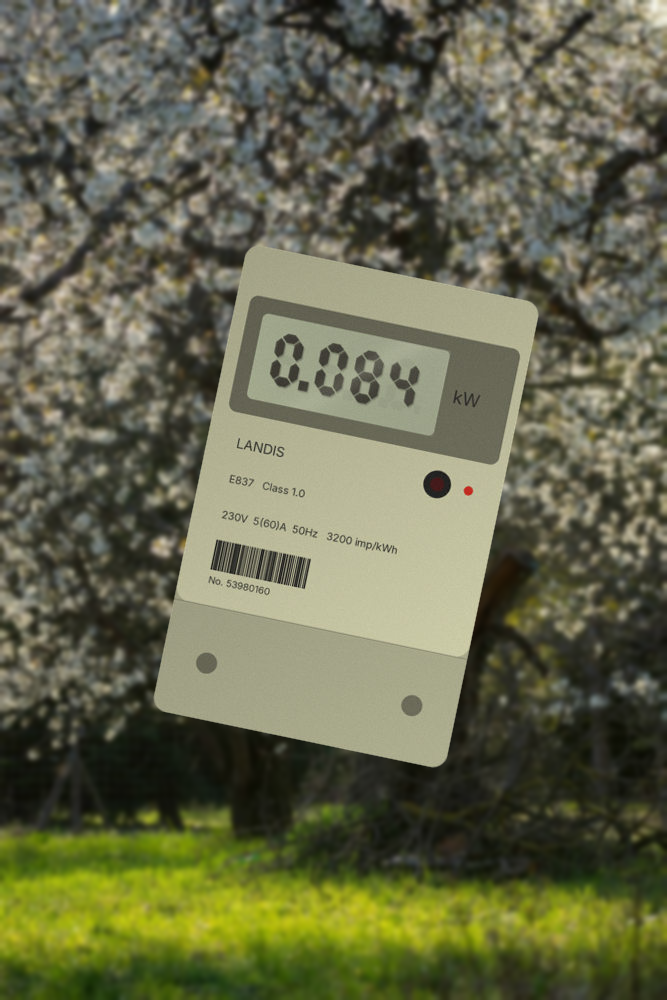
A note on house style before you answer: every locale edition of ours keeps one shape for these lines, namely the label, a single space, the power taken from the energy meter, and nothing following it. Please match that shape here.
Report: 0.084 kW
